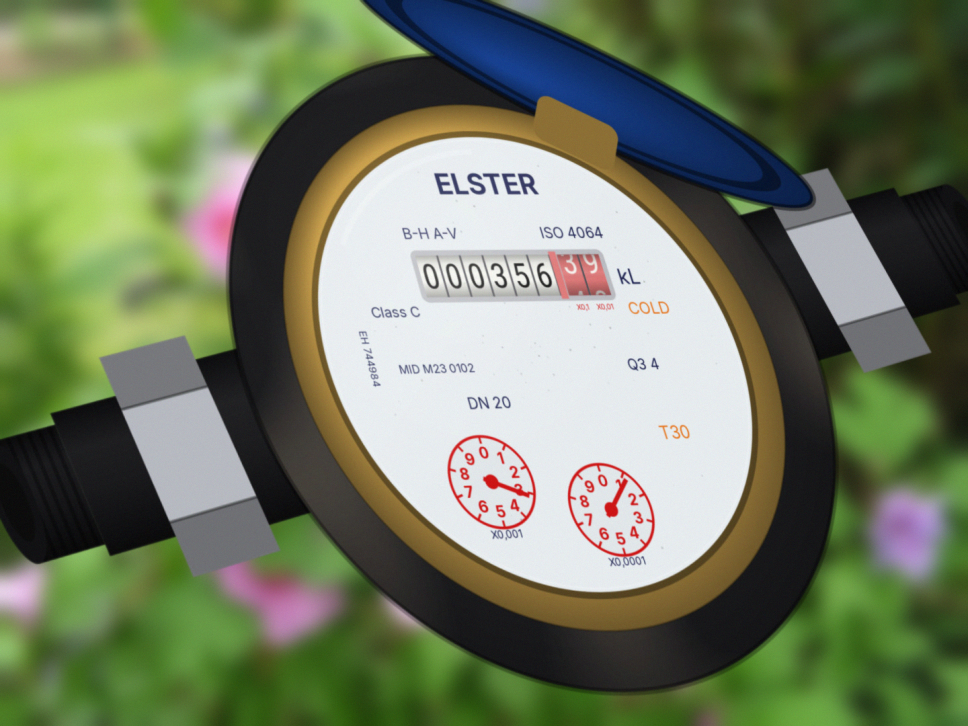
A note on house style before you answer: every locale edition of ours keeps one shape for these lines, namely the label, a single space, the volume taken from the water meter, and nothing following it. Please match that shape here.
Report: 356.3931 kL
